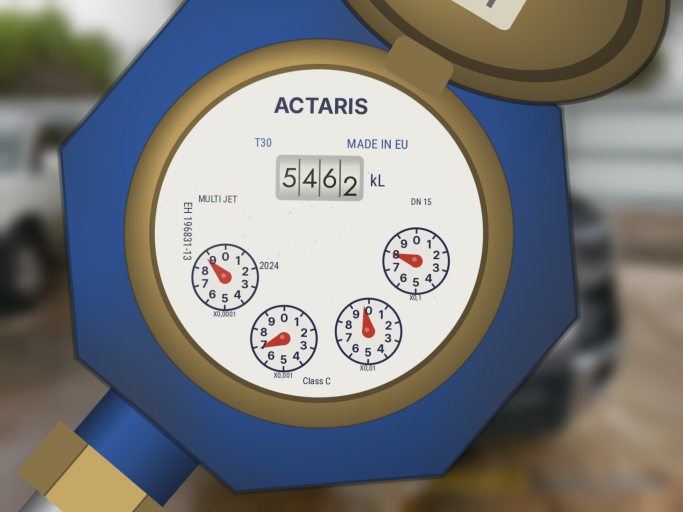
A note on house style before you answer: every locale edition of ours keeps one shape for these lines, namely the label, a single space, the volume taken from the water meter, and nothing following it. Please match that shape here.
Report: 5461.7968 kL
